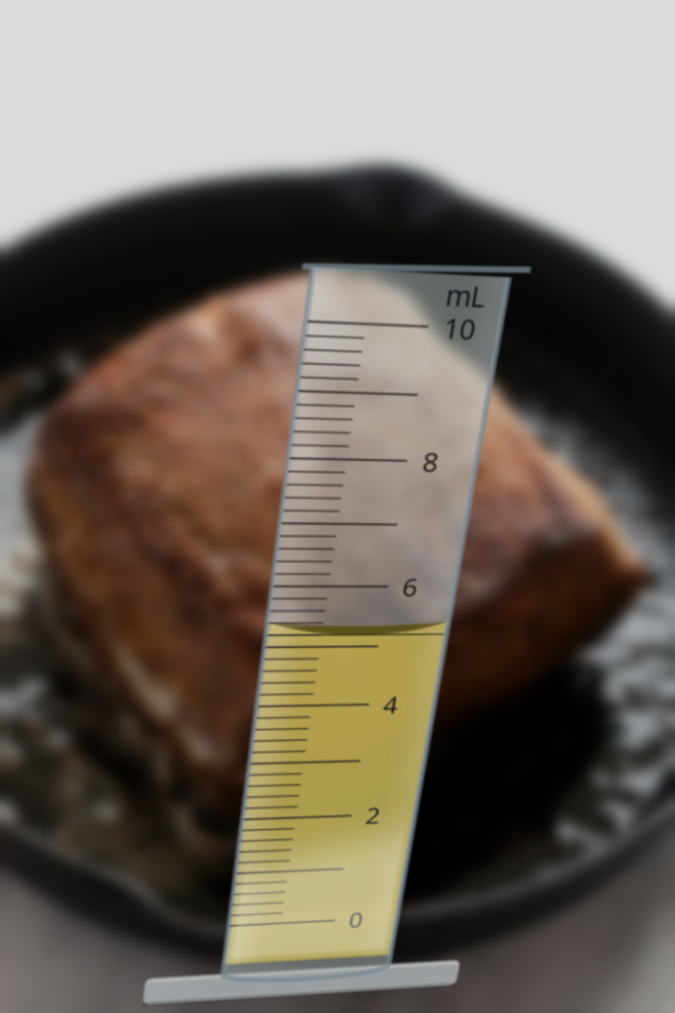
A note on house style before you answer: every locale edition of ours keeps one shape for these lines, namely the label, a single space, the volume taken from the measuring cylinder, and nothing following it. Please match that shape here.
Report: 5.2 mL
